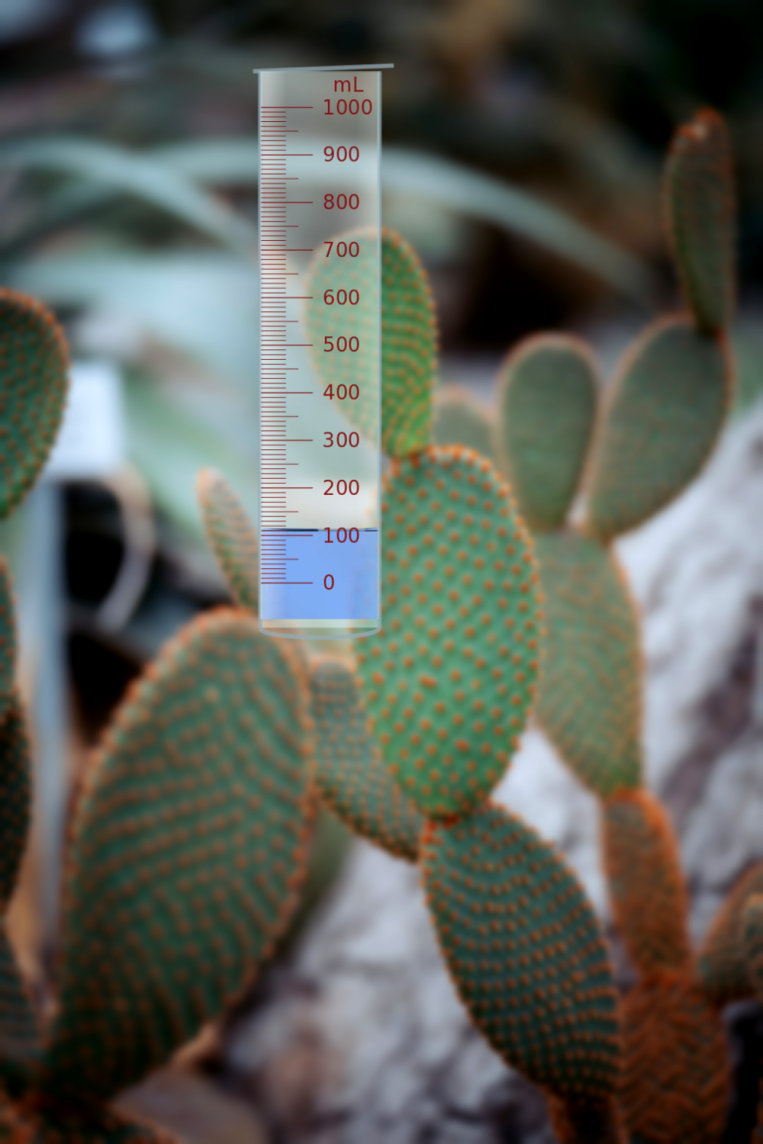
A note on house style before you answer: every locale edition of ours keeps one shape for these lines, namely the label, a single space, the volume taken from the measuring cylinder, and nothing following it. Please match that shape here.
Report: 110 mL
